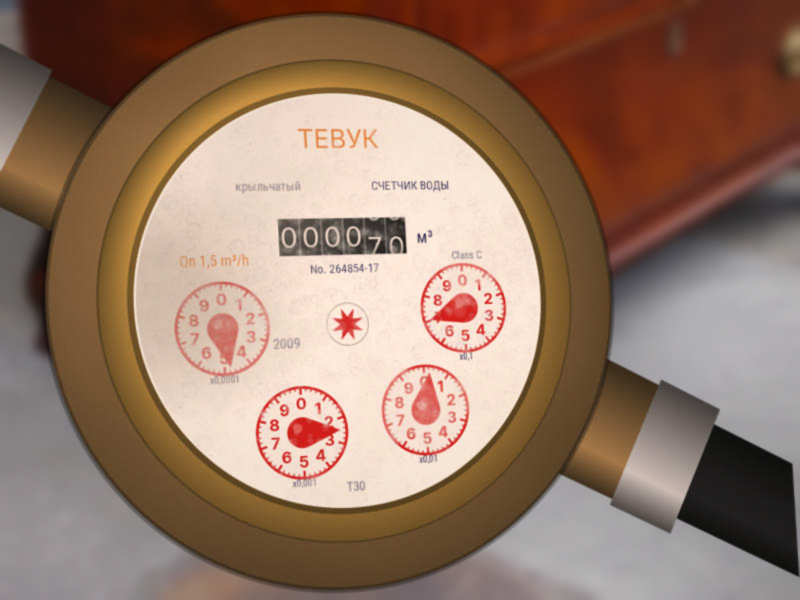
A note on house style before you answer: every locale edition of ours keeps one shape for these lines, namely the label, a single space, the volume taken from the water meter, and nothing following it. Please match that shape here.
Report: 69.7024 m³
